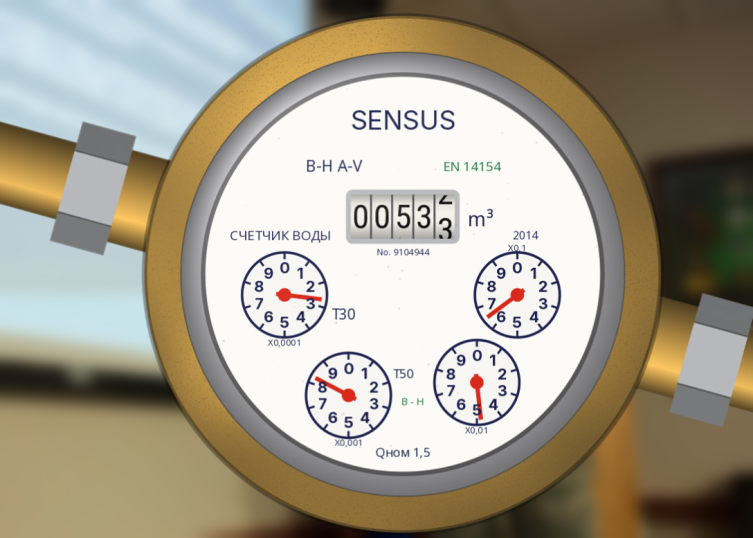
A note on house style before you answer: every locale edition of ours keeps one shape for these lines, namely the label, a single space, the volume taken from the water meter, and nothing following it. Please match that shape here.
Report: 532.6482 m³
